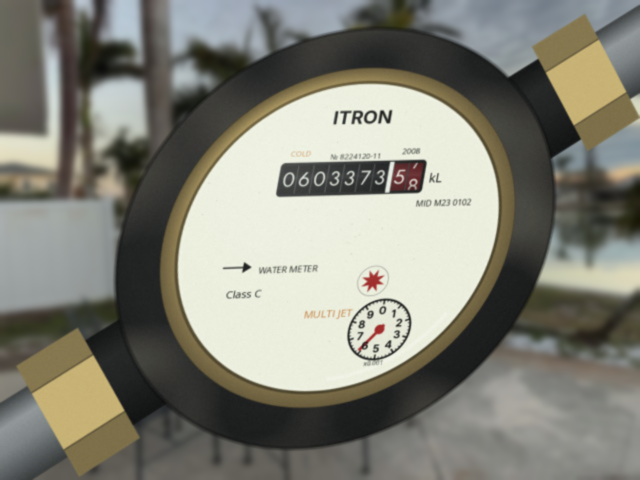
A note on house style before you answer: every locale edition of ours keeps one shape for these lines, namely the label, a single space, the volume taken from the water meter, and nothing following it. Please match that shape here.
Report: 603373.576 kL
